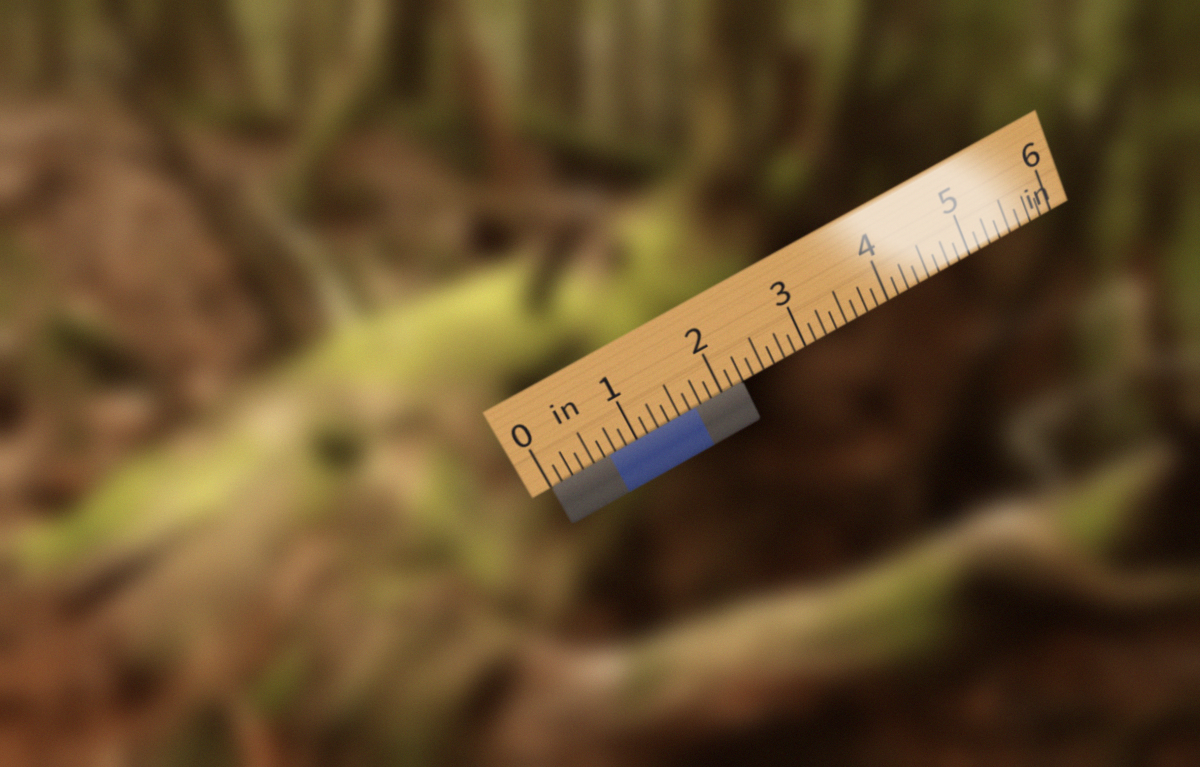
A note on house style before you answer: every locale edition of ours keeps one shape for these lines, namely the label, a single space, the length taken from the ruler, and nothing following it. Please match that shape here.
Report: 2.25 in
